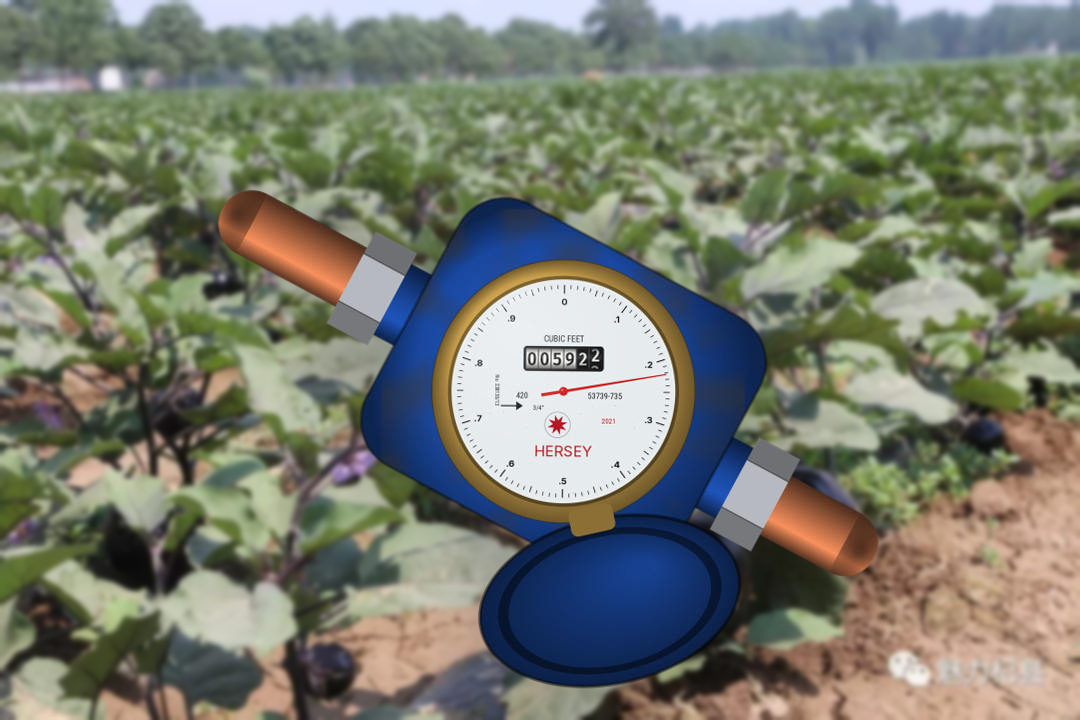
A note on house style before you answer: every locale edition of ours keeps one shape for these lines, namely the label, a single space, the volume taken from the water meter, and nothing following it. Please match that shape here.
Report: 5922.22 ft³
